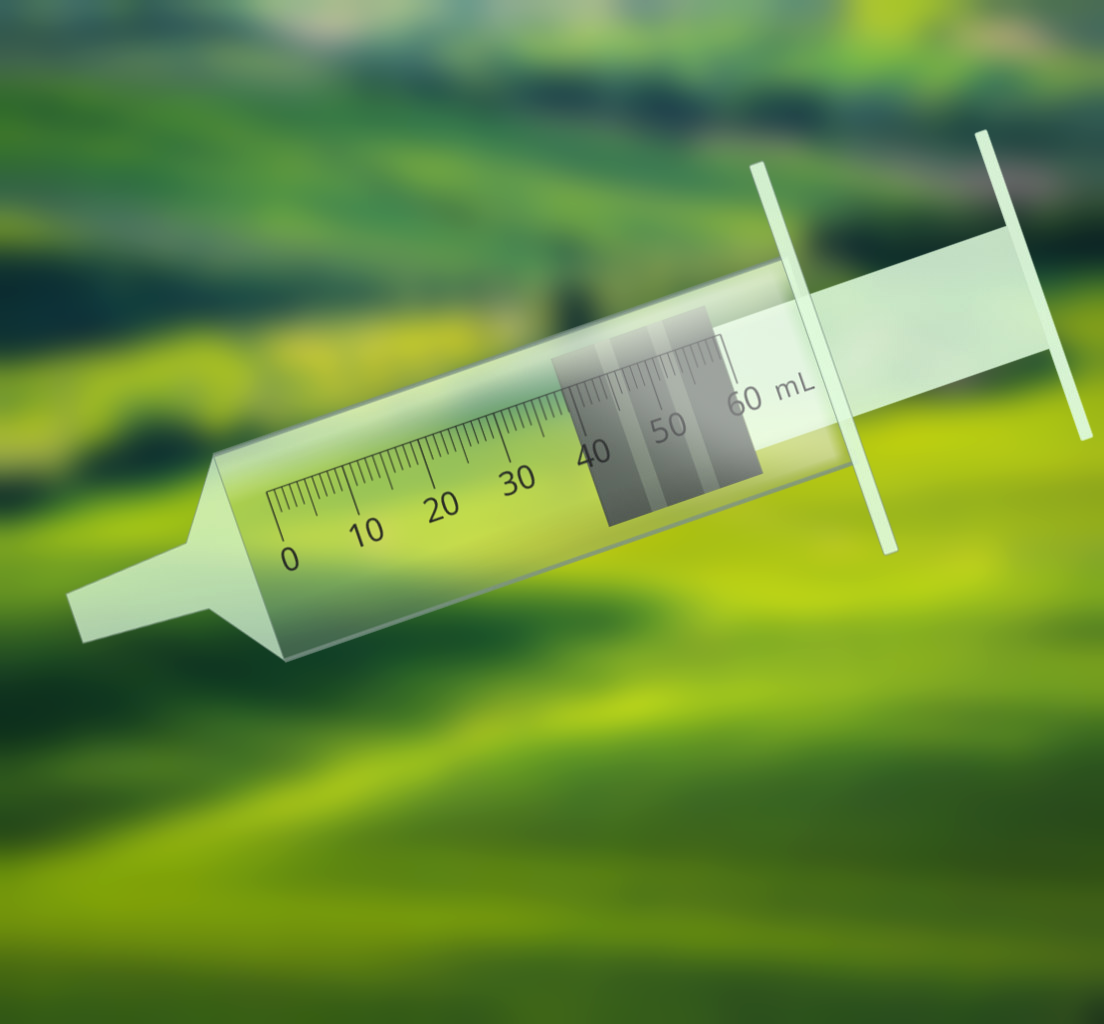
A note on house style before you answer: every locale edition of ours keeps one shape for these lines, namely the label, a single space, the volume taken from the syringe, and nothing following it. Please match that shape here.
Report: 39 mL
